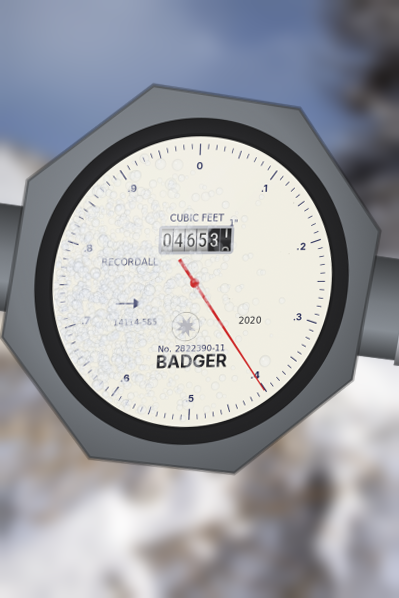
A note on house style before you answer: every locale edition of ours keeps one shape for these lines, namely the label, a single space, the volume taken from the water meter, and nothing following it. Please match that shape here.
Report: 46531.40 ft³
